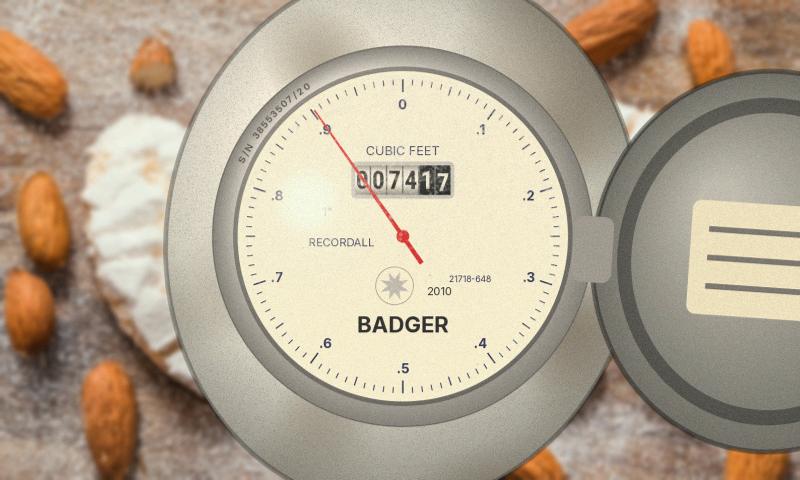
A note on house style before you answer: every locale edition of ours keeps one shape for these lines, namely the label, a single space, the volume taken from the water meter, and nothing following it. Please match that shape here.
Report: 7416.90 ft³
